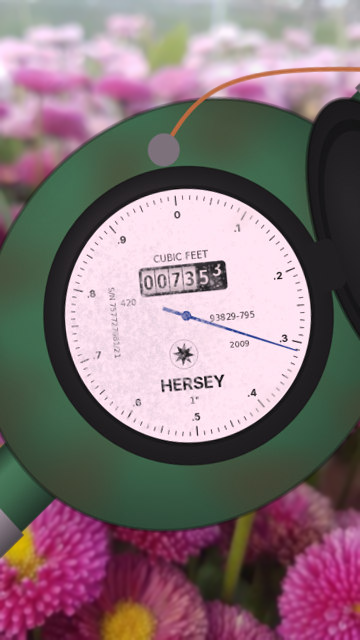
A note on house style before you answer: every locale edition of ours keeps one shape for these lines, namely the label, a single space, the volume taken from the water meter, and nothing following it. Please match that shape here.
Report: 7353.31 ft³
